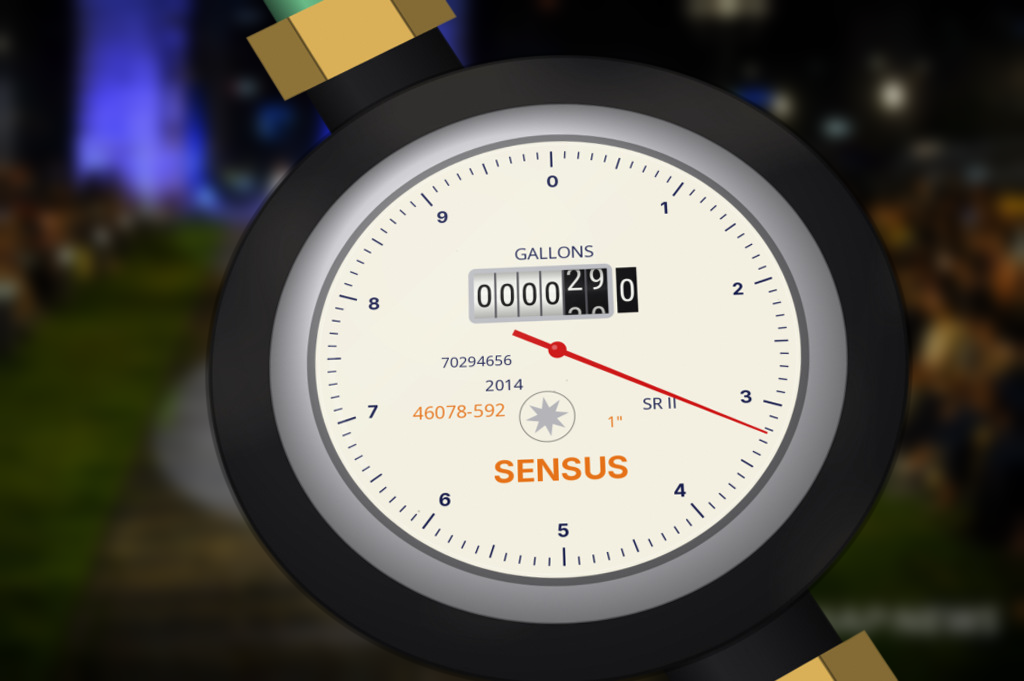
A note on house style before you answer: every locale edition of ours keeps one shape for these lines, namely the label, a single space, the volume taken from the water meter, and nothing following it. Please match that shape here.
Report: 293.2 gal
